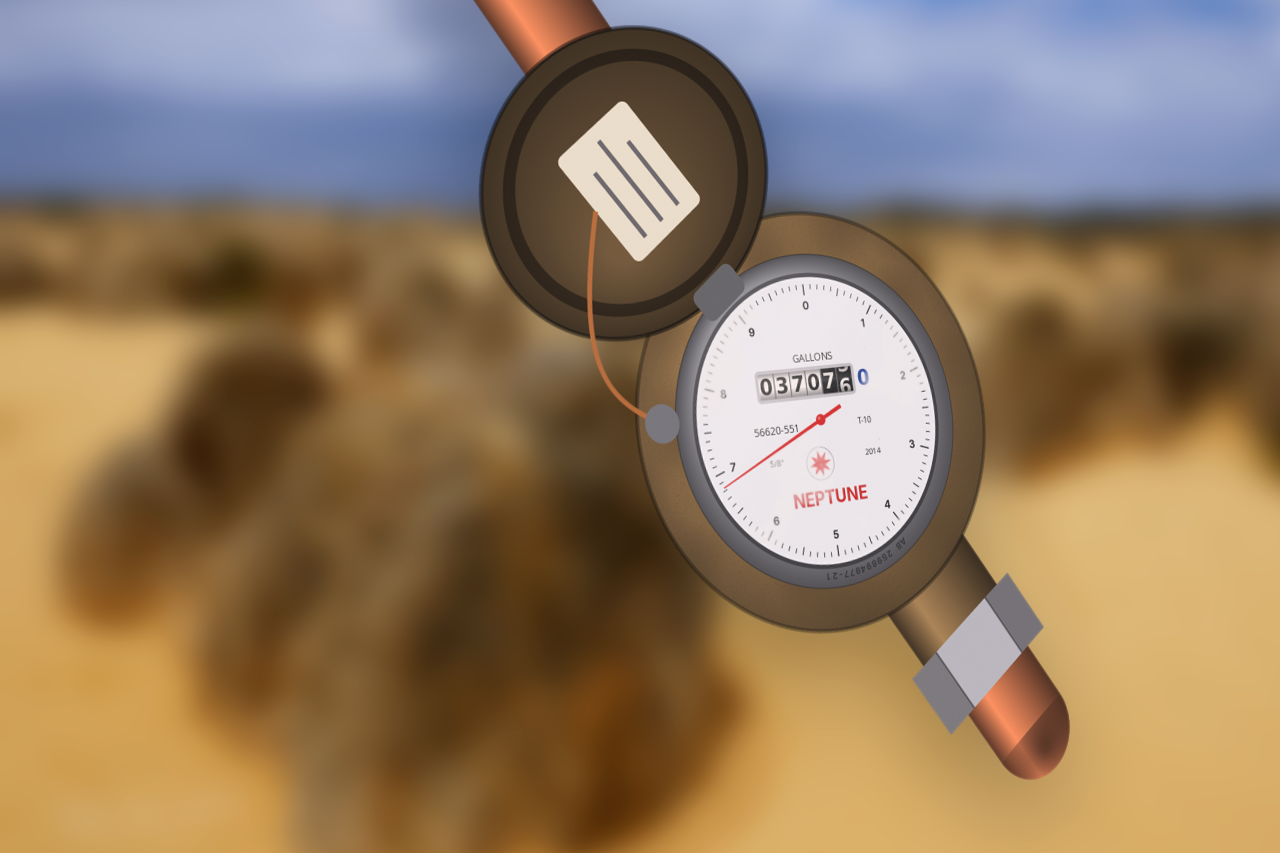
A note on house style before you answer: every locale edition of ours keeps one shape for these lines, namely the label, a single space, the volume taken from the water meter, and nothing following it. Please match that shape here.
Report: 370756.8 gal
